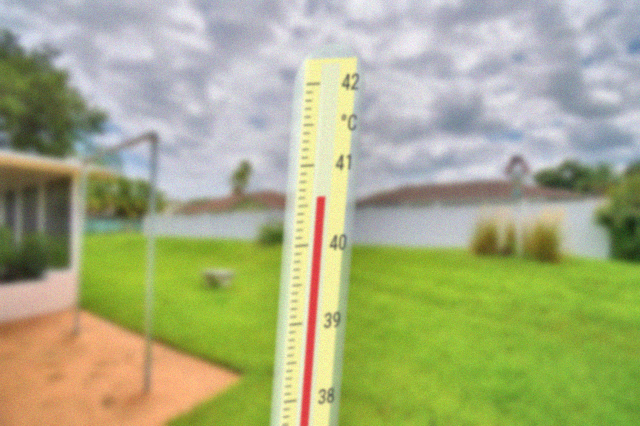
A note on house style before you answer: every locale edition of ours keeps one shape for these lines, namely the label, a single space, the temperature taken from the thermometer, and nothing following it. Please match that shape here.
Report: 40.6 °C
